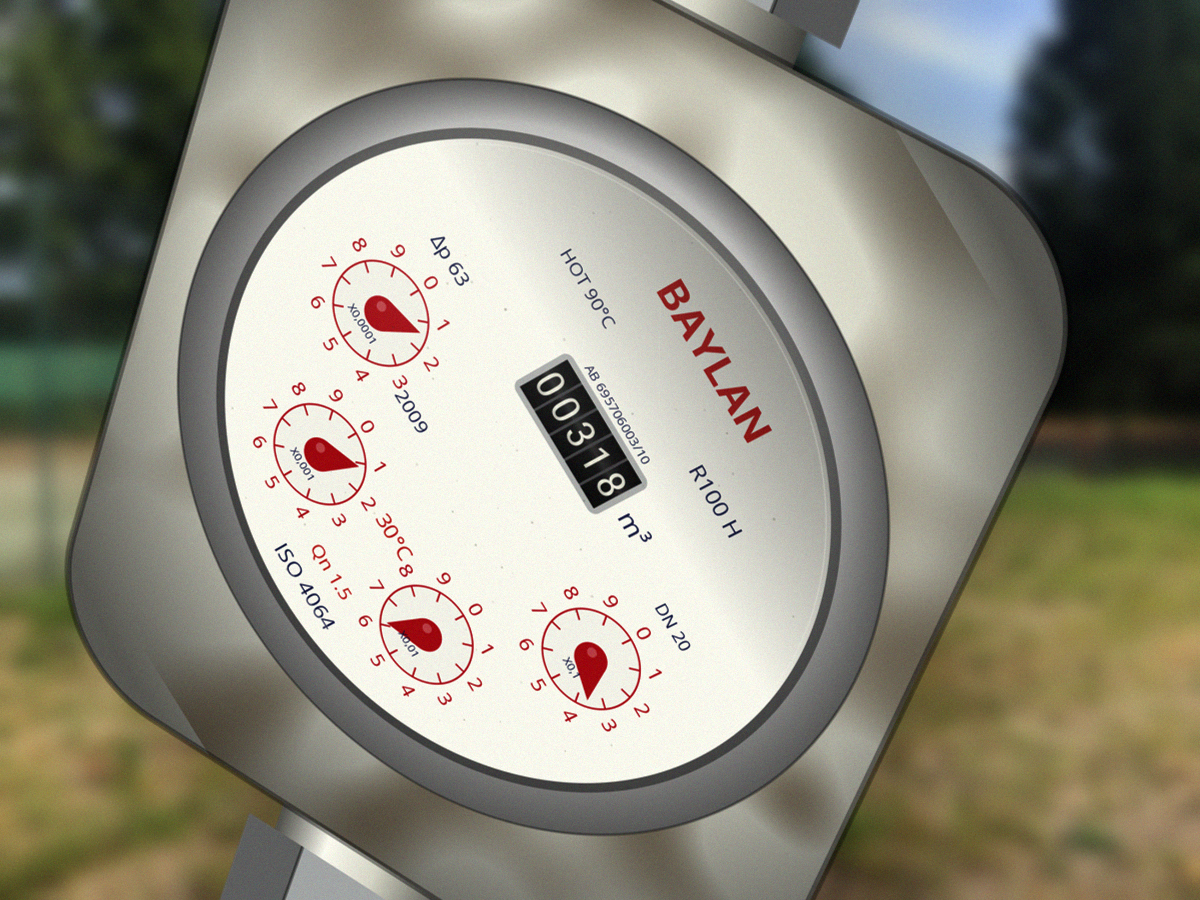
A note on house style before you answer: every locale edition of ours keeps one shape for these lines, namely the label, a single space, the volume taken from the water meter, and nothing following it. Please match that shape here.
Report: 318.3611 m³
